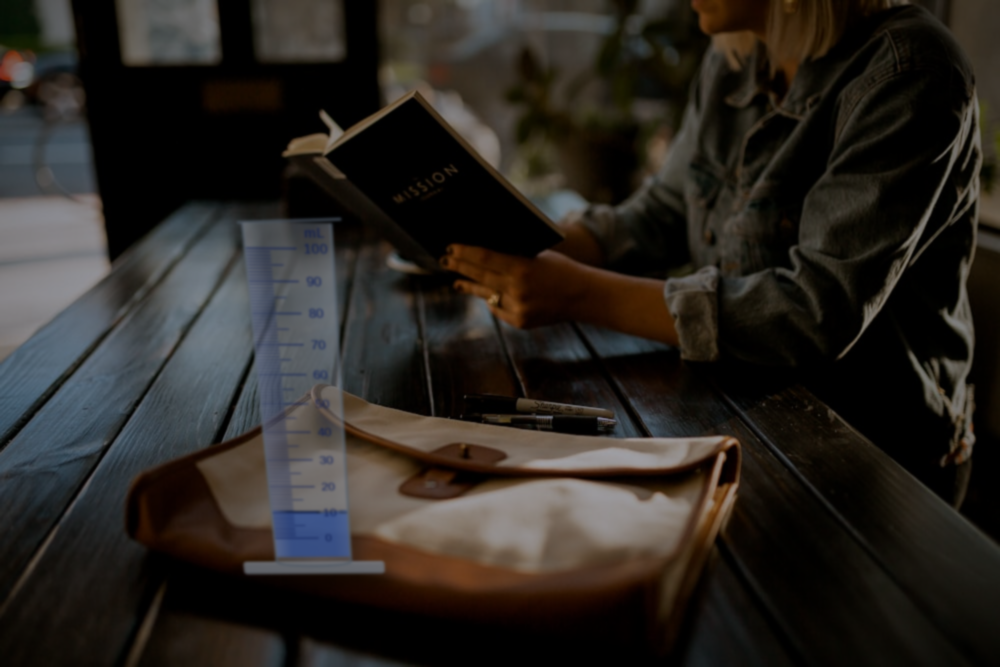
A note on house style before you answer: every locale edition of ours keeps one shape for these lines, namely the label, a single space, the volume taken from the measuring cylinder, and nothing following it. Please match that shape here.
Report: 10 mL
